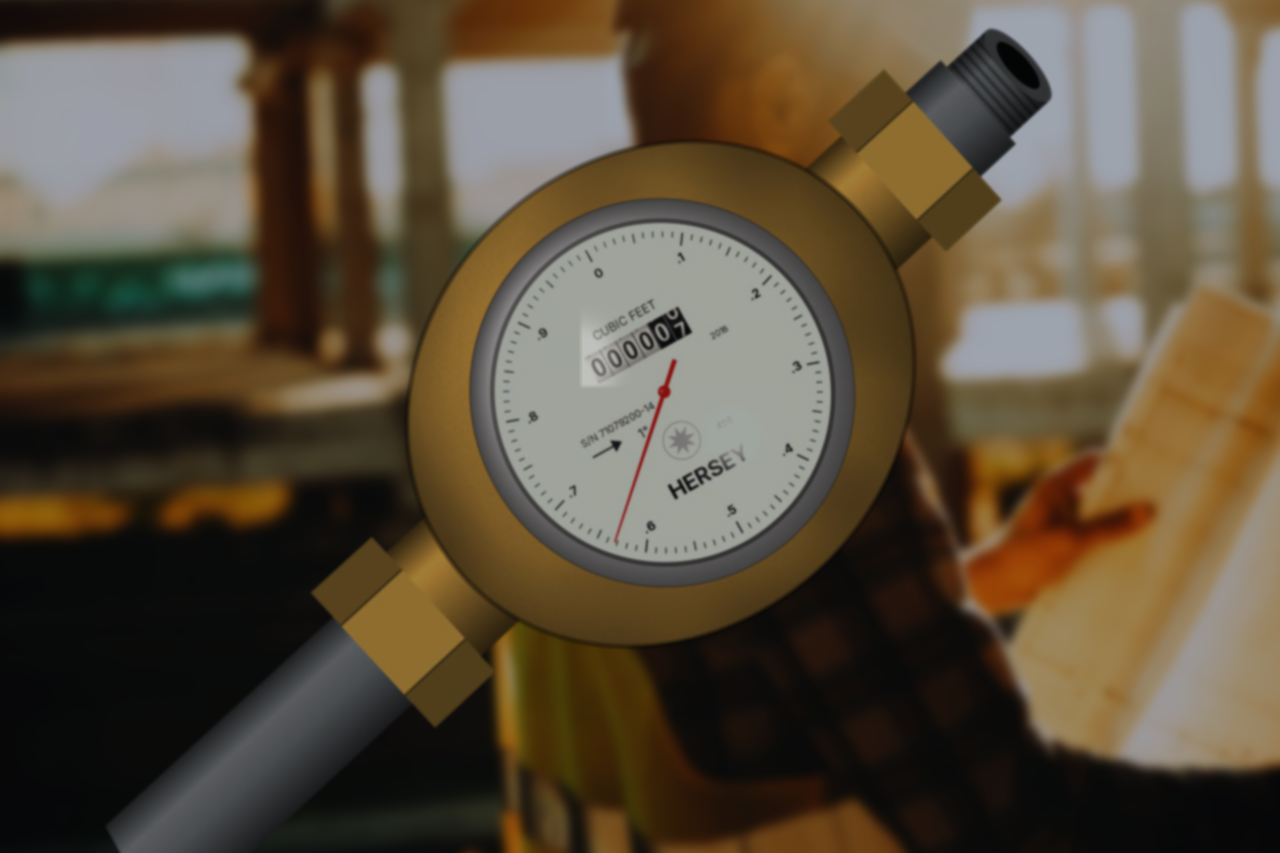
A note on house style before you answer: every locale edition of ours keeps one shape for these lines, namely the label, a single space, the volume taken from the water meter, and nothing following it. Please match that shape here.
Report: 6.63 ft³
